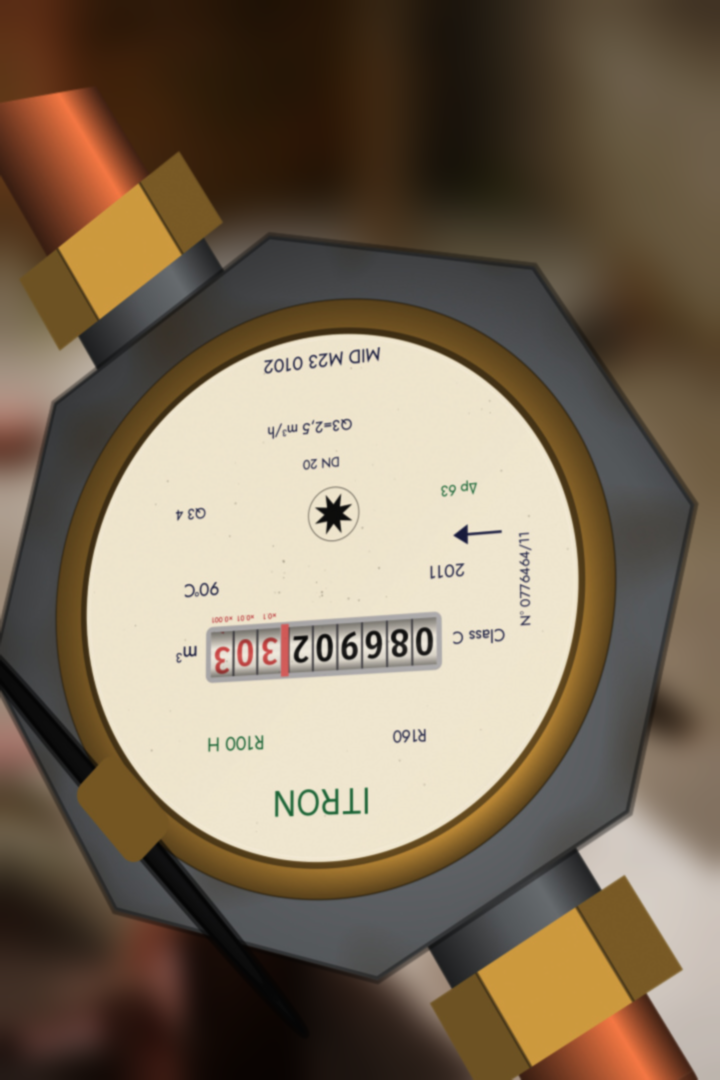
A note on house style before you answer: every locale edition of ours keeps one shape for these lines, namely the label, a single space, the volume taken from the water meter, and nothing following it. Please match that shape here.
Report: 86902.303 m³
